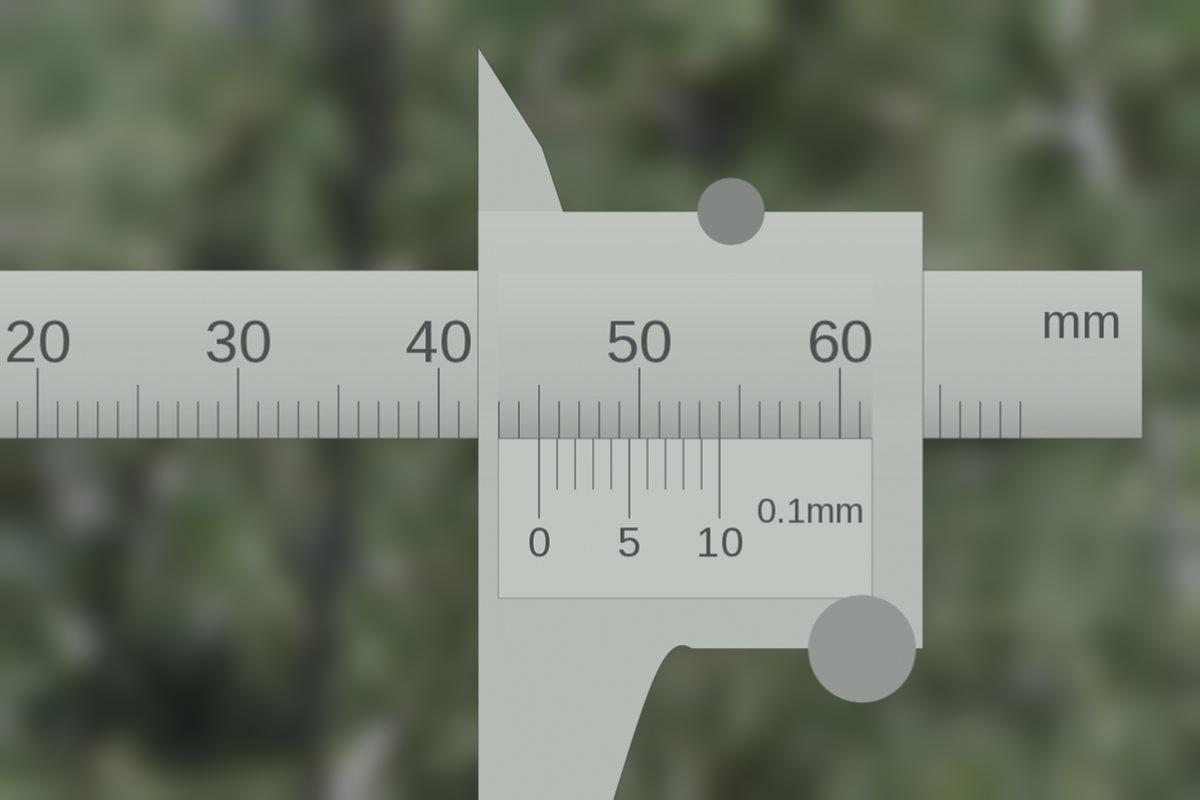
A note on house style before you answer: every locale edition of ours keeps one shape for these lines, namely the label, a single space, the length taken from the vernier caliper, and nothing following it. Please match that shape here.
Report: 45.0 mm
